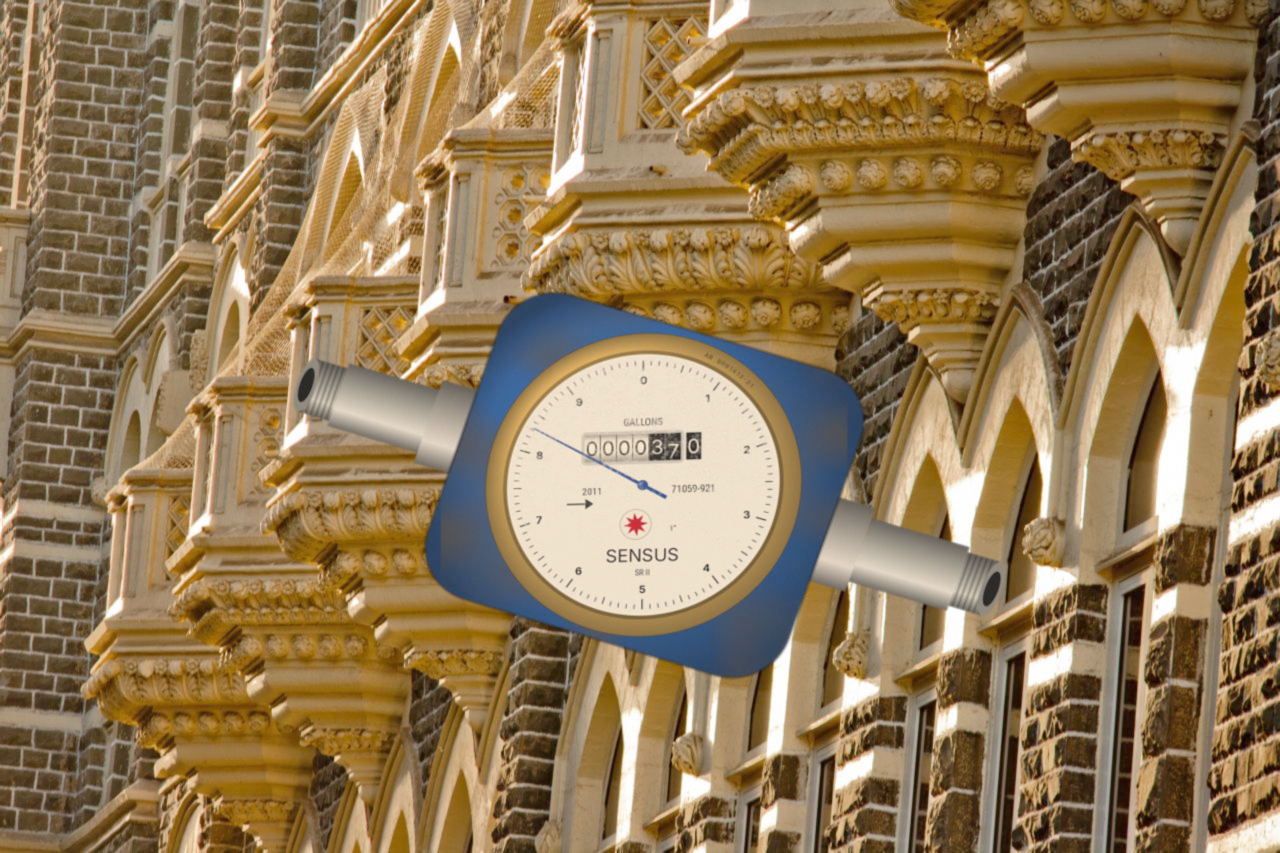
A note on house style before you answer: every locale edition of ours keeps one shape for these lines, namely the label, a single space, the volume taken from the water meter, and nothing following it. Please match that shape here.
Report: 368.3 gal
